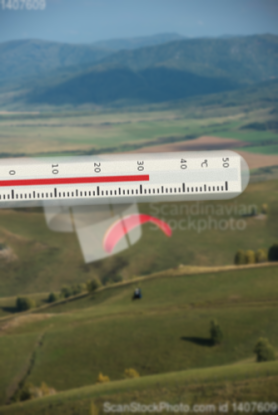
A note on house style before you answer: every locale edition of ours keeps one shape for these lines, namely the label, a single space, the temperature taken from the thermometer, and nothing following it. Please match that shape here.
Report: 32 °C
